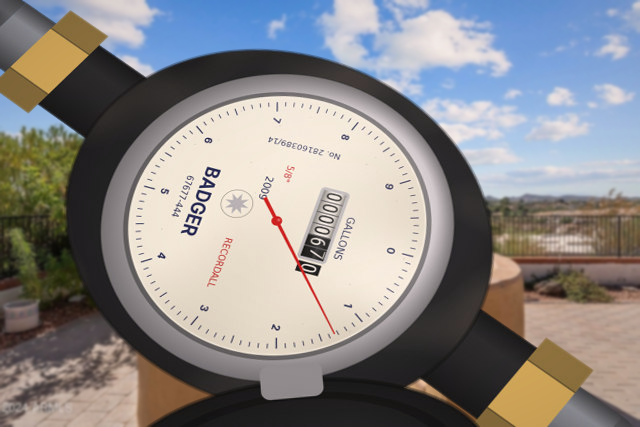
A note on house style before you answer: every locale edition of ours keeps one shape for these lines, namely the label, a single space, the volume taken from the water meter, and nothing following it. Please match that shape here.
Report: 671.3 gal
